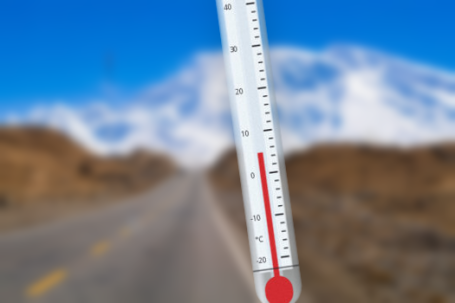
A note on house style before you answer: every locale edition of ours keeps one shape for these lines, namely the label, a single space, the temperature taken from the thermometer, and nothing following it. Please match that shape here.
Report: 5 °C
